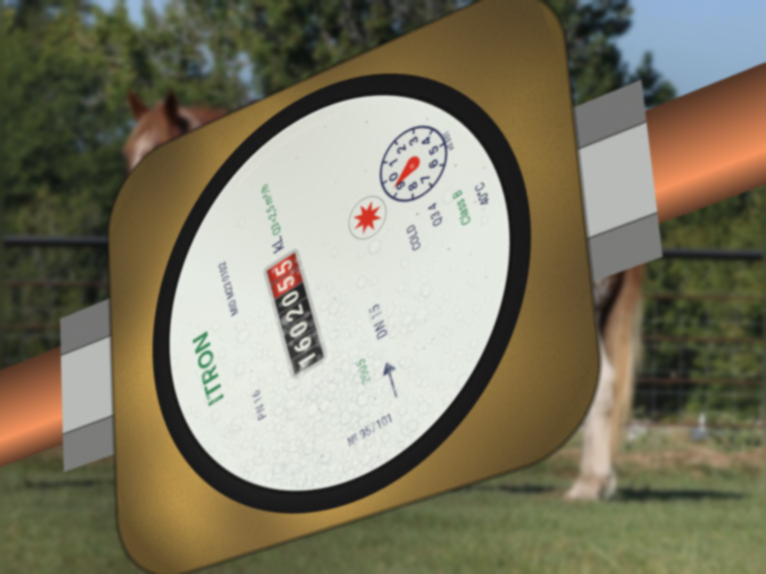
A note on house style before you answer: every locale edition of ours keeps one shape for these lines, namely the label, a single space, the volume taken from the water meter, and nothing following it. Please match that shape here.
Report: 16020.549 kL
